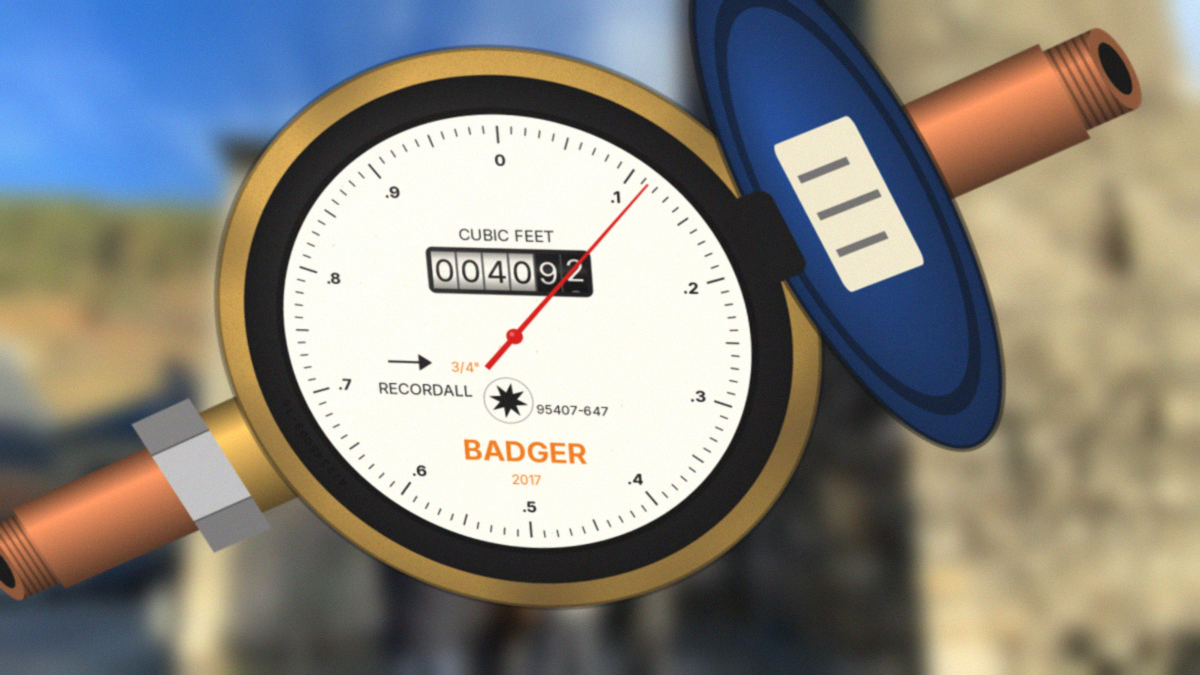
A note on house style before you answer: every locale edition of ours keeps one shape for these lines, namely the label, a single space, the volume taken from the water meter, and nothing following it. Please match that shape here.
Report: 4092.11 ft³
